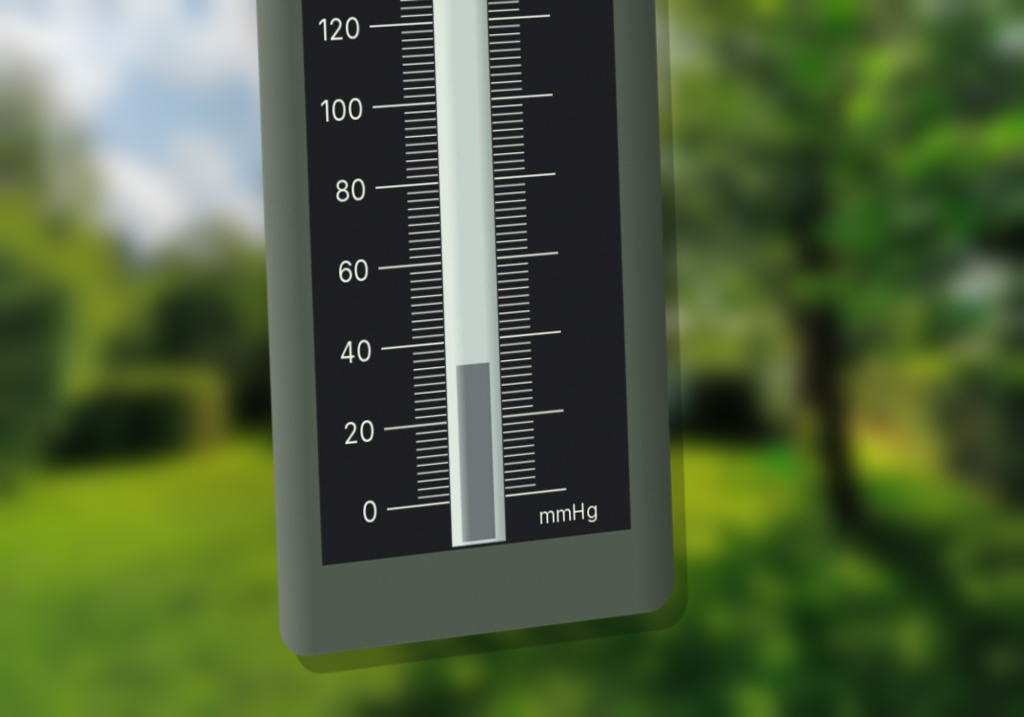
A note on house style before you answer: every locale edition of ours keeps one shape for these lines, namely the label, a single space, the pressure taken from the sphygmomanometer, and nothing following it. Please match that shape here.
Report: 34 mmHg
